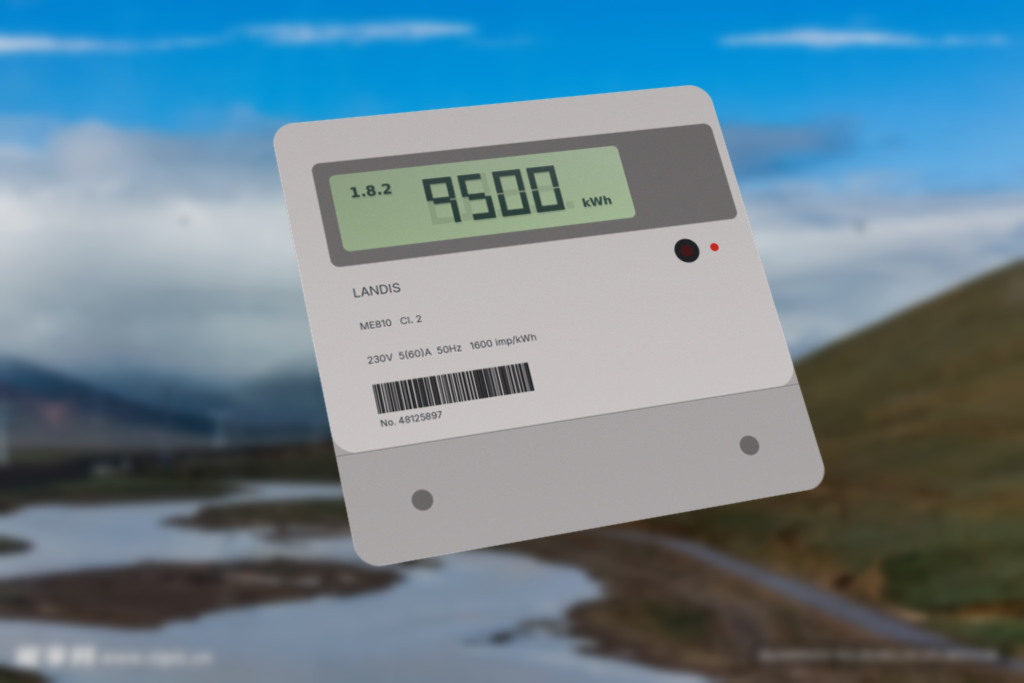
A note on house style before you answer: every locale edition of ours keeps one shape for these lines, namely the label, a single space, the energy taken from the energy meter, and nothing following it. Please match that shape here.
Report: 9500 kWh
